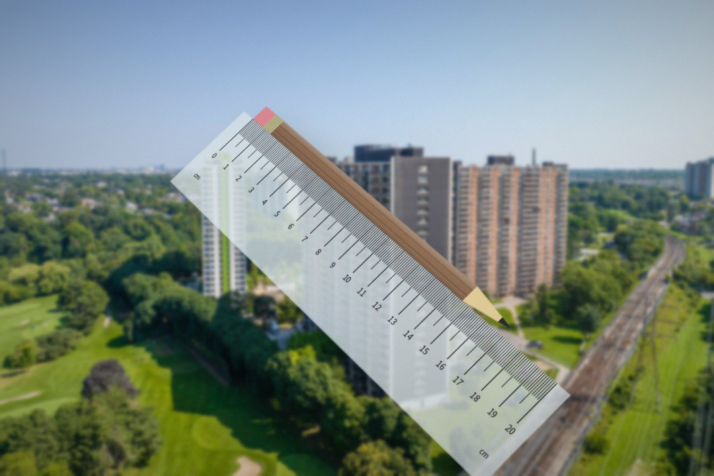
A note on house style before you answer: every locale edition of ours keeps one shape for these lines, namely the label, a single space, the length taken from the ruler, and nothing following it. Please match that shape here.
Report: 17 cm
